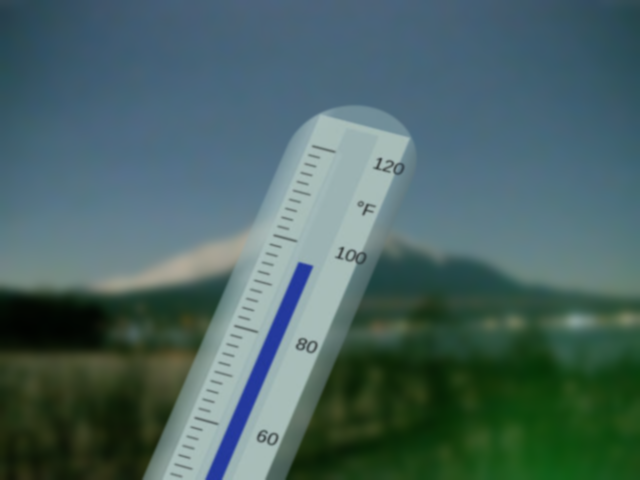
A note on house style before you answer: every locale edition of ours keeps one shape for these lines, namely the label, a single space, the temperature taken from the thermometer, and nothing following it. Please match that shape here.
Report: 96 °F
